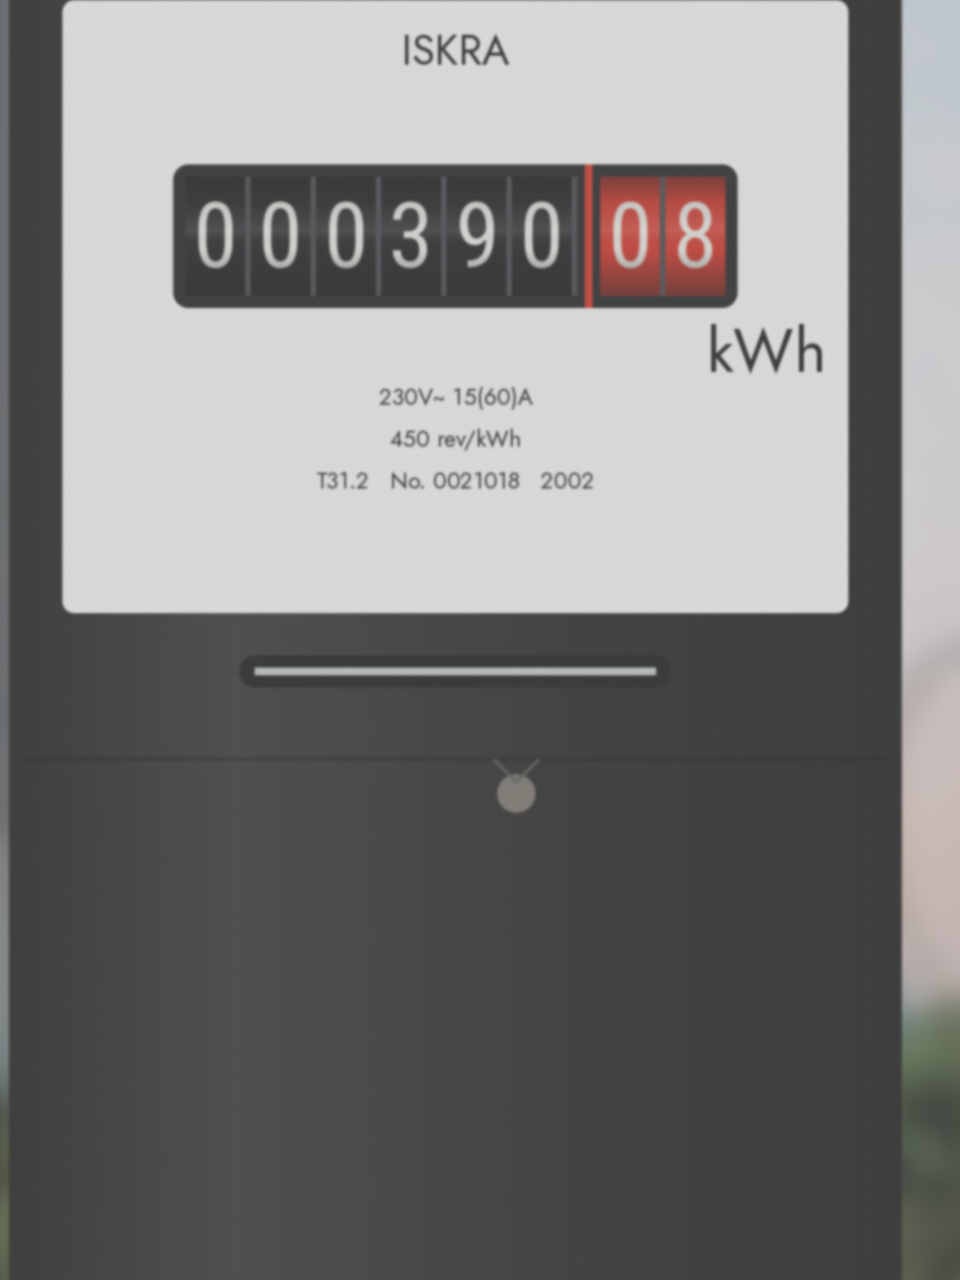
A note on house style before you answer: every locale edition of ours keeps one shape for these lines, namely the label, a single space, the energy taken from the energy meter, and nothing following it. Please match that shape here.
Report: 390.08 kWh
